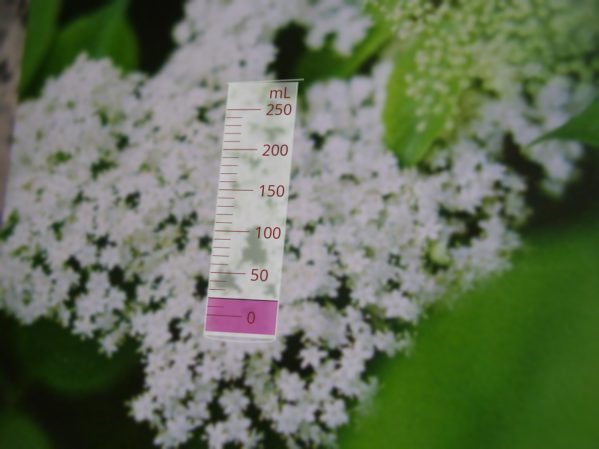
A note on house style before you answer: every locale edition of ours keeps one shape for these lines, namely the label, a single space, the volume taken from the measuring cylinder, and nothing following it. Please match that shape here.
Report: 20 mL
